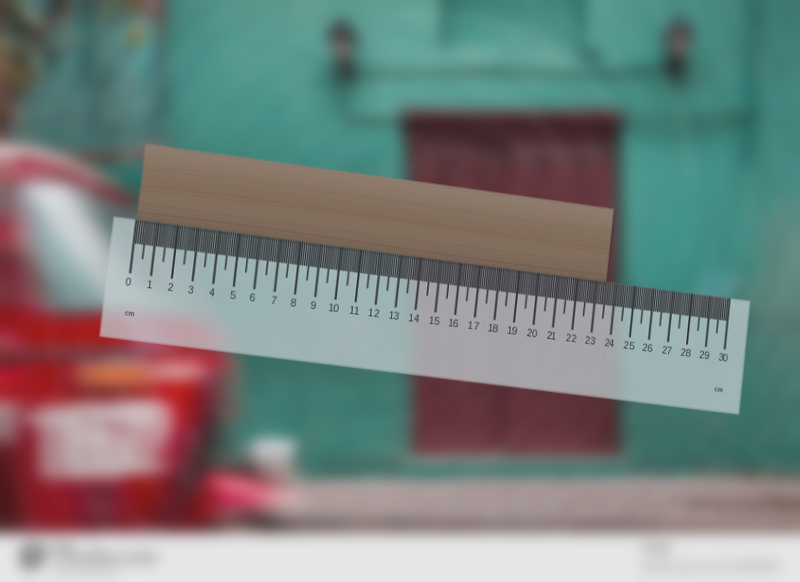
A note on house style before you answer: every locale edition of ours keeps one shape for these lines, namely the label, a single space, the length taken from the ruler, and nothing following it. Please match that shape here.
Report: 23.5 cm
